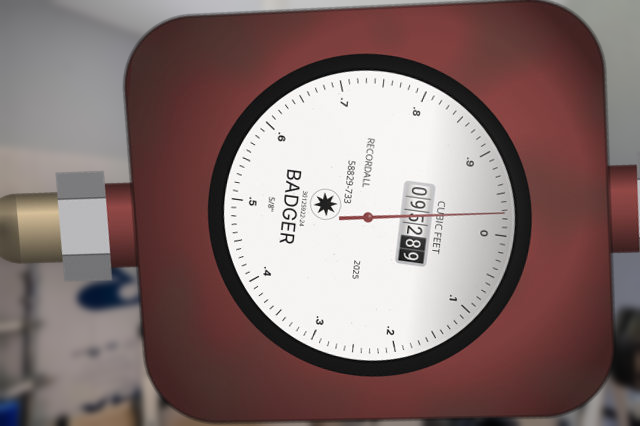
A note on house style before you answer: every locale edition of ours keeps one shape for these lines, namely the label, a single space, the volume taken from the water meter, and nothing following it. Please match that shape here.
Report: 95288.97 ft³
